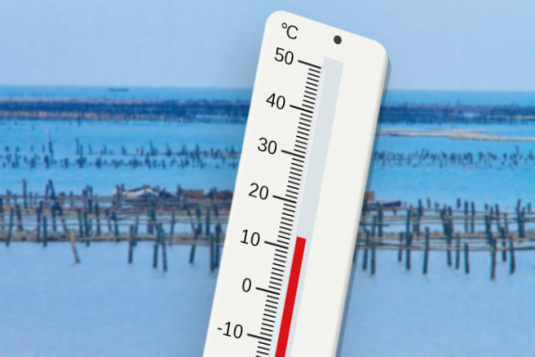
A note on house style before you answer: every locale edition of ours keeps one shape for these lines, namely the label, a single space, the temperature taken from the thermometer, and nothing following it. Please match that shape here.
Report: 13 °C
